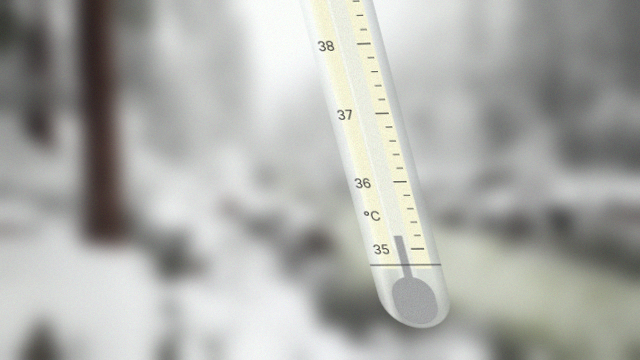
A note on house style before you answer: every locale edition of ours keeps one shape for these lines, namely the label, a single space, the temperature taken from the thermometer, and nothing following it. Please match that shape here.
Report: 35.2 °C
